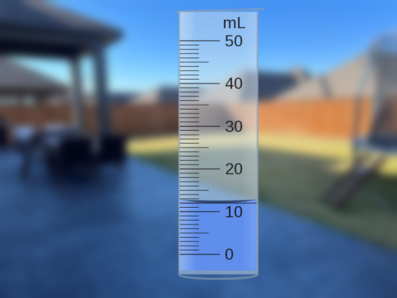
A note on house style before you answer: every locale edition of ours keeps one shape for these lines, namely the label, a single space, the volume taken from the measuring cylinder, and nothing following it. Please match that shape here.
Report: 12 mL
